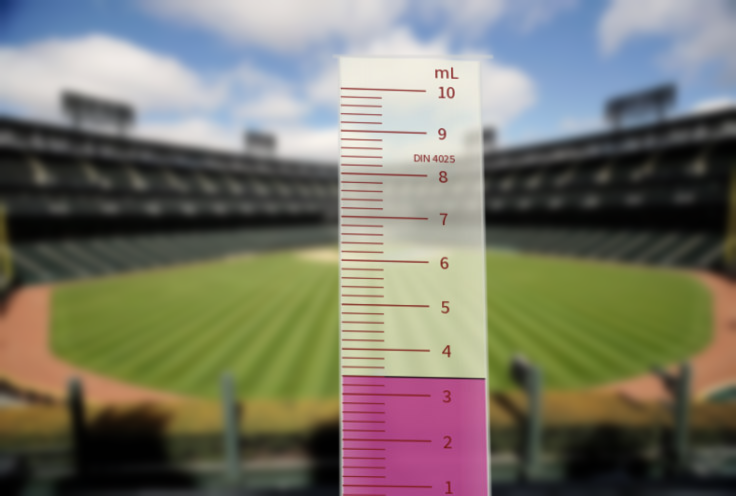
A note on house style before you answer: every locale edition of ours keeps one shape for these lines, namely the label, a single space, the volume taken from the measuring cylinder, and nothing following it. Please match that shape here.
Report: 3.4 mL
